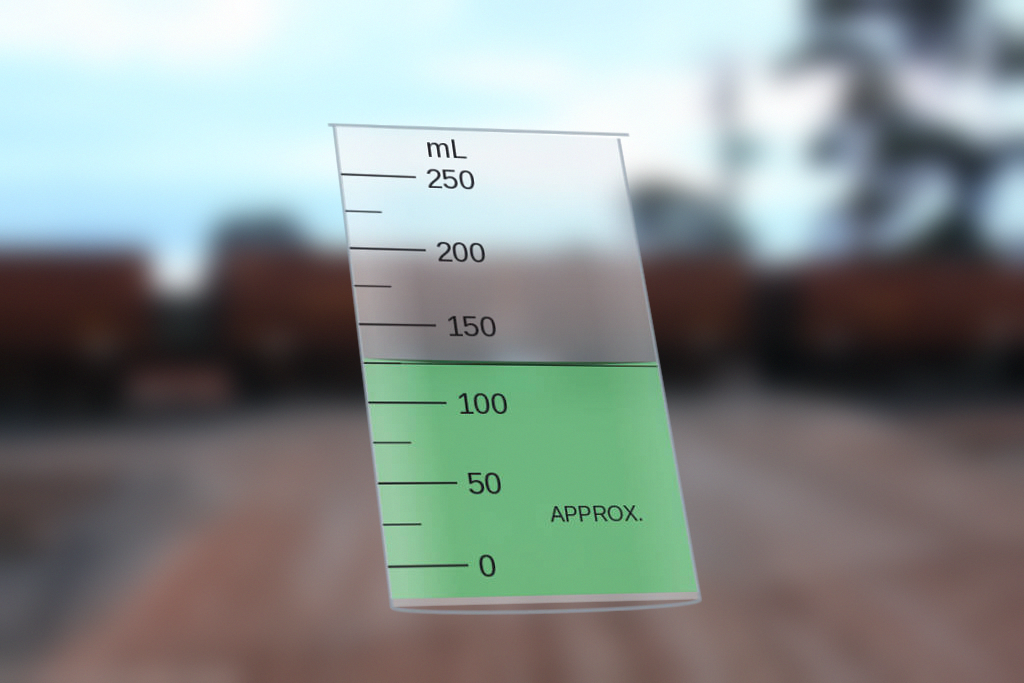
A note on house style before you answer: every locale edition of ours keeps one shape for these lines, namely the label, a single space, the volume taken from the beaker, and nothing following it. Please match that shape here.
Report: 125 mL
